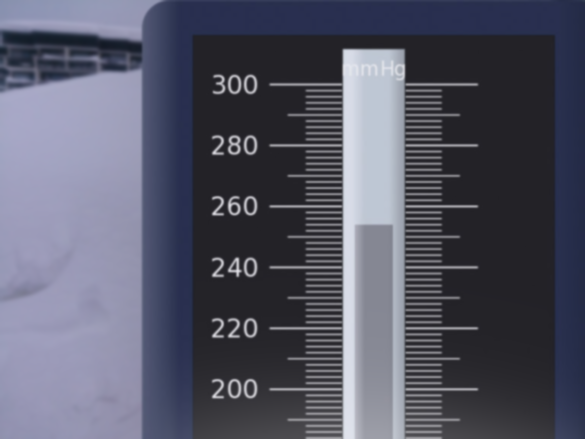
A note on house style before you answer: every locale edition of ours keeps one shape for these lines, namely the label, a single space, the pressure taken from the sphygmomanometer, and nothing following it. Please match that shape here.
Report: 254 mmHg
